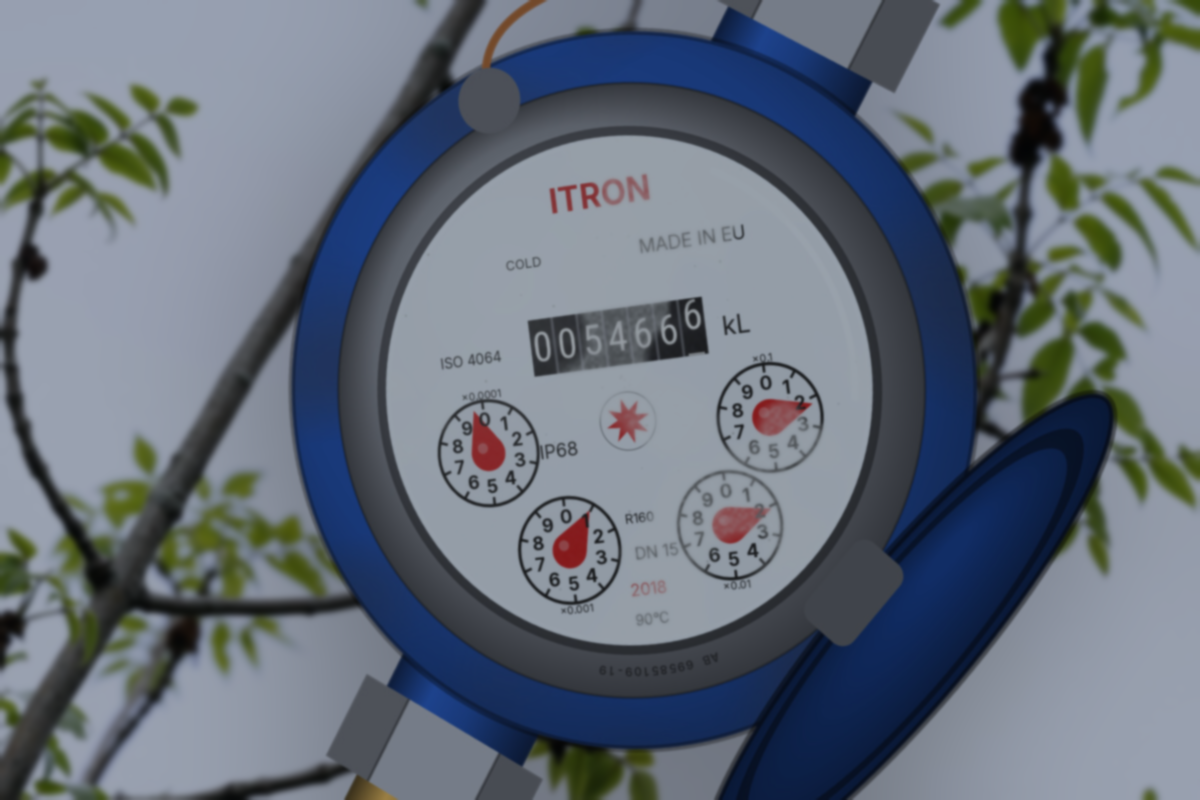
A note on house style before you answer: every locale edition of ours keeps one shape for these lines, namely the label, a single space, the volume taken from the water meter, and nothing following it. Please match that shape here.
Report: 54666.2209 kL
